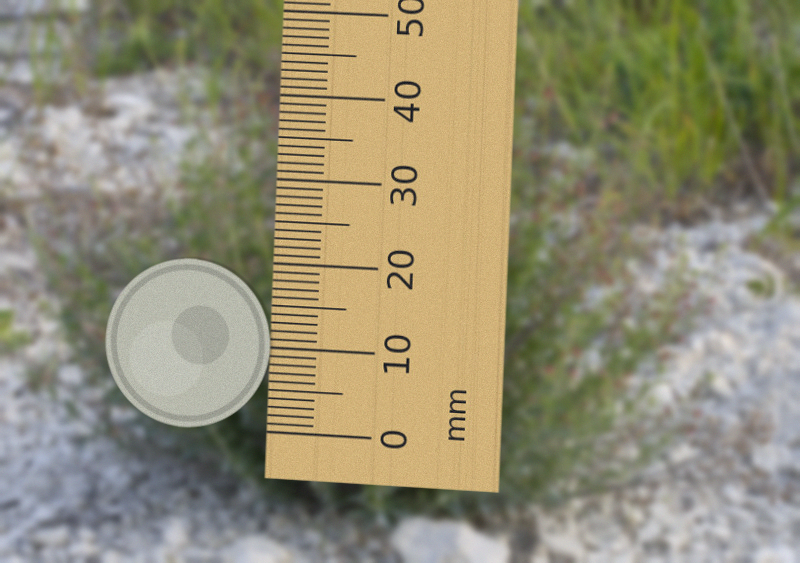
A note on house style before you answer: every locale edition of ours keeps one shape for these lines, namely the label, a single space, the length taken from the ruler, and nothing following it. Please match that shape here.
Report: 20 mm
